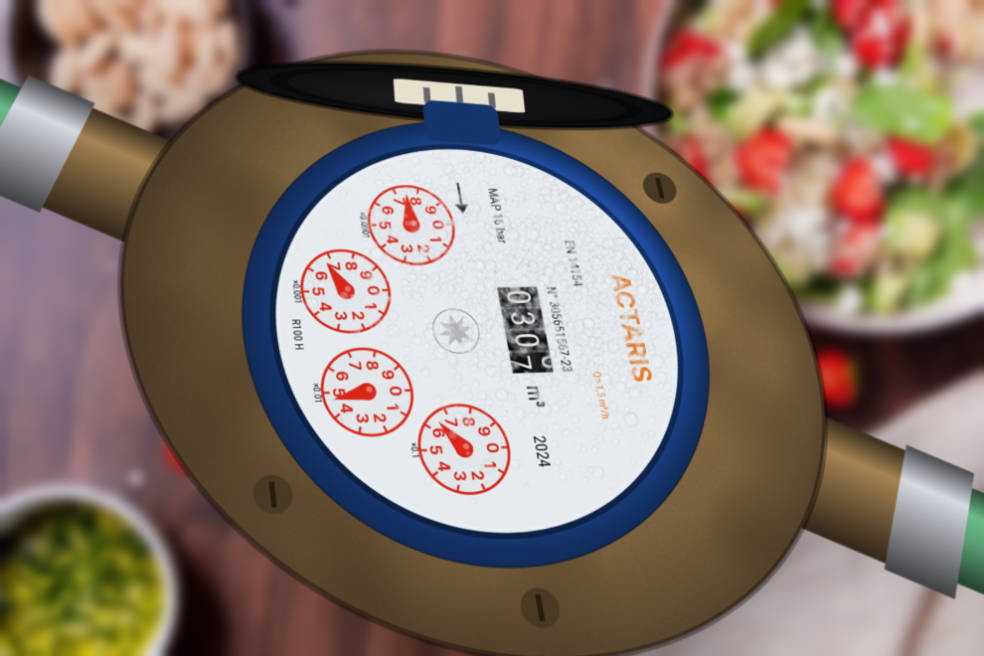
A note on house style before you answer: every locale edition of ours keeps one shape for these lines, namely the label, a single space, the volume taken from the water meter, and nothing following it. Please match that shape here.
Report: 306.6467 m³
